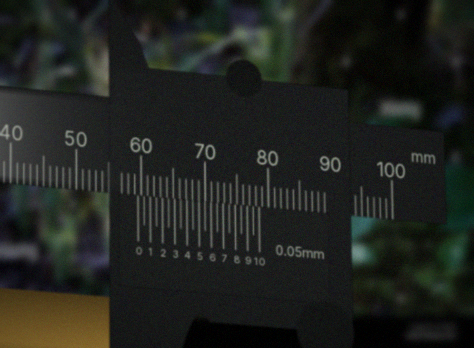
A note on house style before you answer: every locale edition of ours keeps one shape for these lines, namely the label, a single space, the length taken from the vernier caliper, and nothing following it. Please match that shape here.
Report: 59.5 mm
